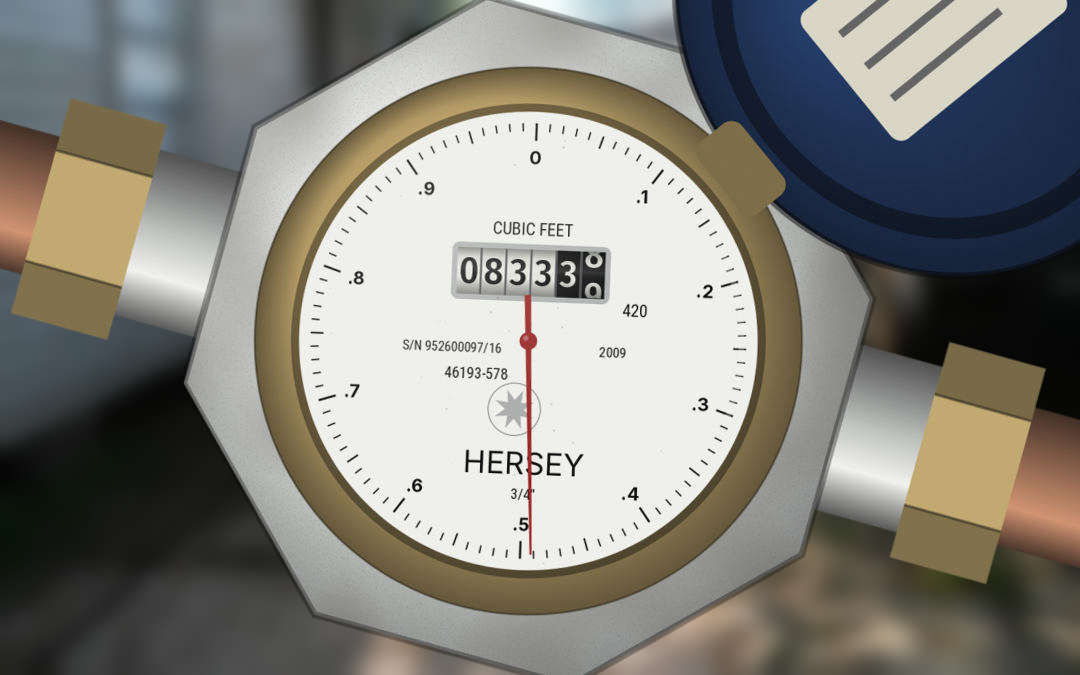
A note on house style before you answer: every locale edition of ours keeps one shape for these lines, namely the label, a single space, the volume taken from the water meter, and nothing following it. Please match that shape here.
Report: 83338.49 ft³
